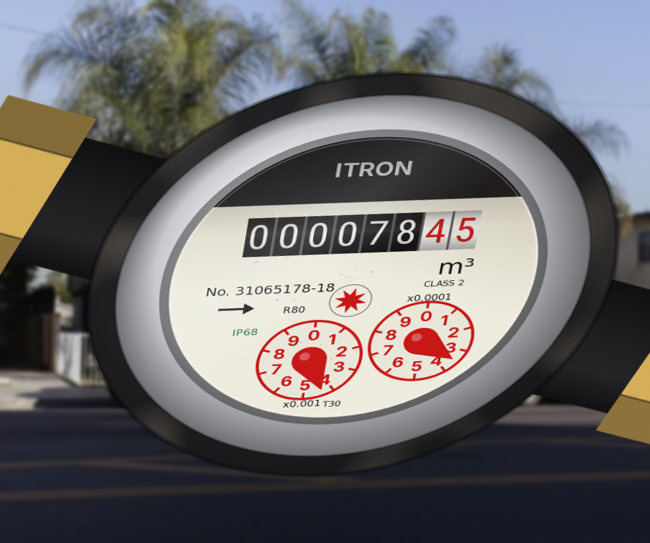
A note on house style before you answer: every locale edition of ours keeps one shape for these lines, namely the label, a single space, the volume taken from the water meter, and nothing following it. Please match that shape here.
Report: 78.4543 m³
